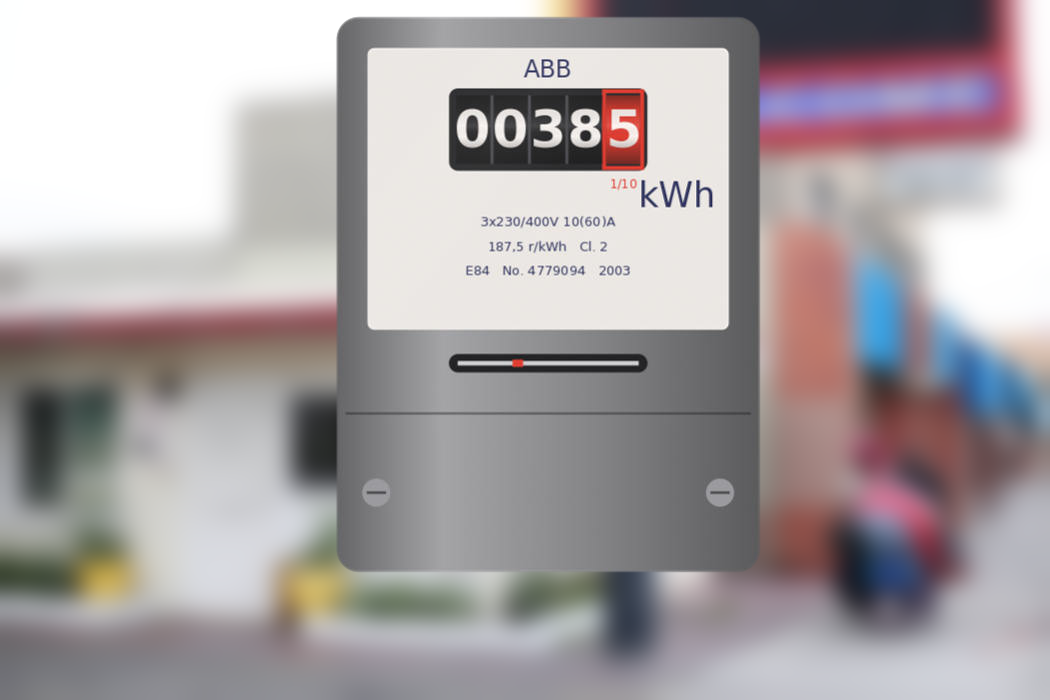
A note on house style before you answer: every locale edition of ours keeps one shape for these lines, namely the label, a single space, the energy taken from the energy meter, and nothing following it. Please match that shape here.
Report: 38.5 kWh
